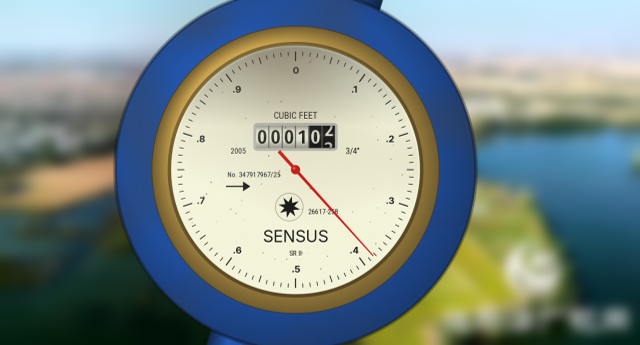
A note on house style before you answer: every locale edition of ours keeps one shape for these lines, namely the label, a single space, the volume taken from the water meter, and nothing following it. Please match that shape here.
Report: 102.38 ft³
